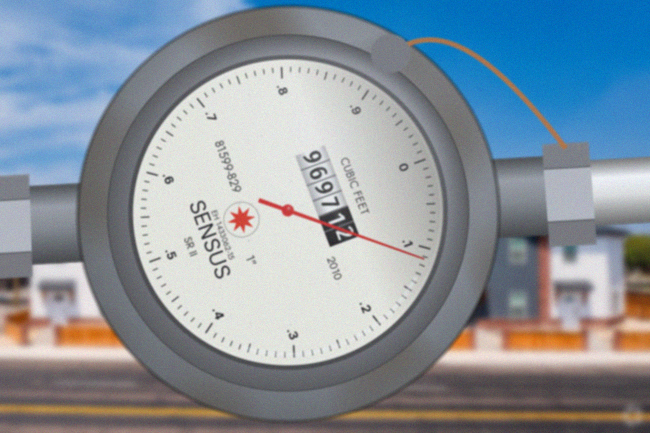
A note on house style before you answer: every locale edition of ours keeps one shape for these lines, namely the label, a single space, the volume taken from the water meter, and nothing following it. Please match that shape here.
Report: 969712.11 ft³
